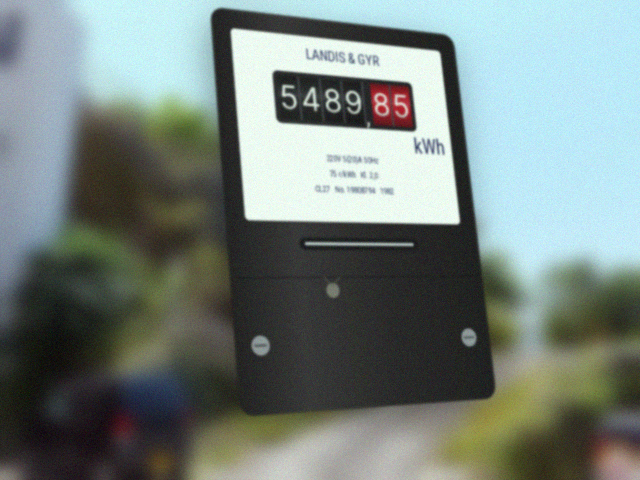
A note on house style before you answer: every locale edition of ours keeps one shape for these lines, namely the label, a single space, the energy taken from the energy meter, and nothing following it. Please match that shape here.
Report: 5489.85 kWh
